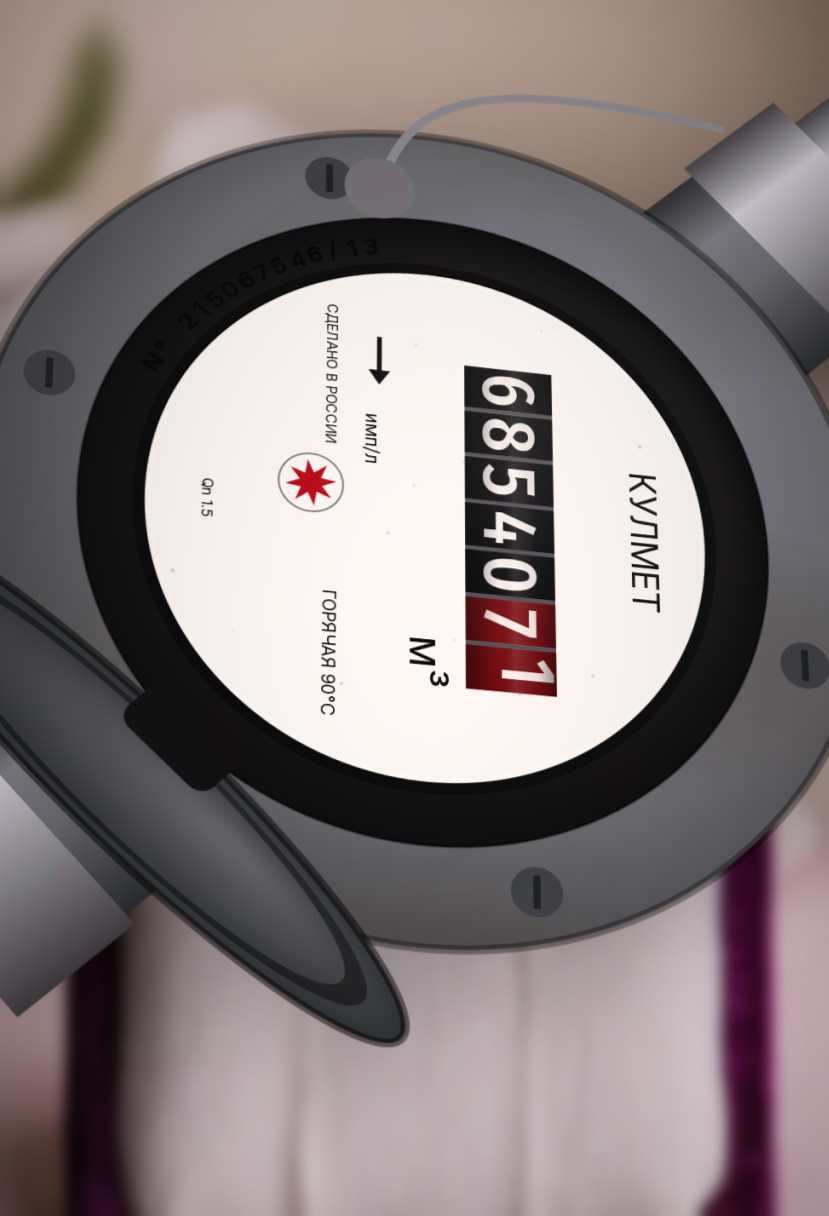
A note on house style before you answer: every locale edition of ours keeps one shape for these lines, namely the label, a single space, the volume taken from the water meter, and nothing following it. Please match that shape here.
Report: 68540.71 m³
